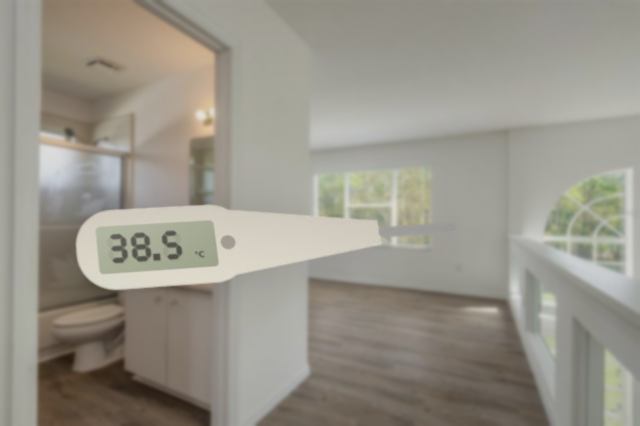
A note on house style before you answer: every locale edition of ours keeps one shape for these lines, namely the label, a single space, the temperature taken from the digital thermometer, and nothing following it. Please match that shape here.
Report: 38.5 °C
